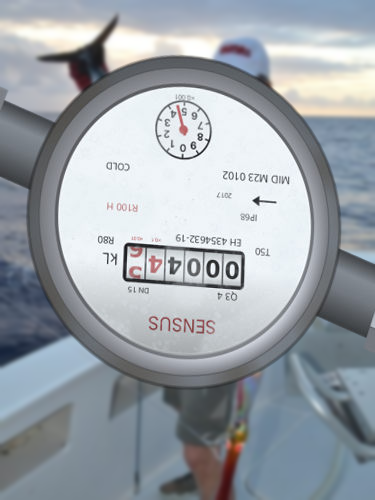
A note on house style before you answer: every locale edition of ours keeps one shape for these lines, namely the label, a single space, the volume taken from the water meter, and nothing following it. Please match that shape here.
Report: 4.454 kL
